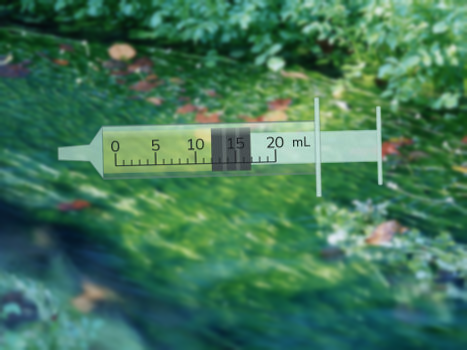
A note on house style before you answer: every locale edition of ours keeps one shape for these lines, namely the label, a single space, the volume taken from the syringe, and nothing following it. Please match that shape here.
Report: 12 mL
